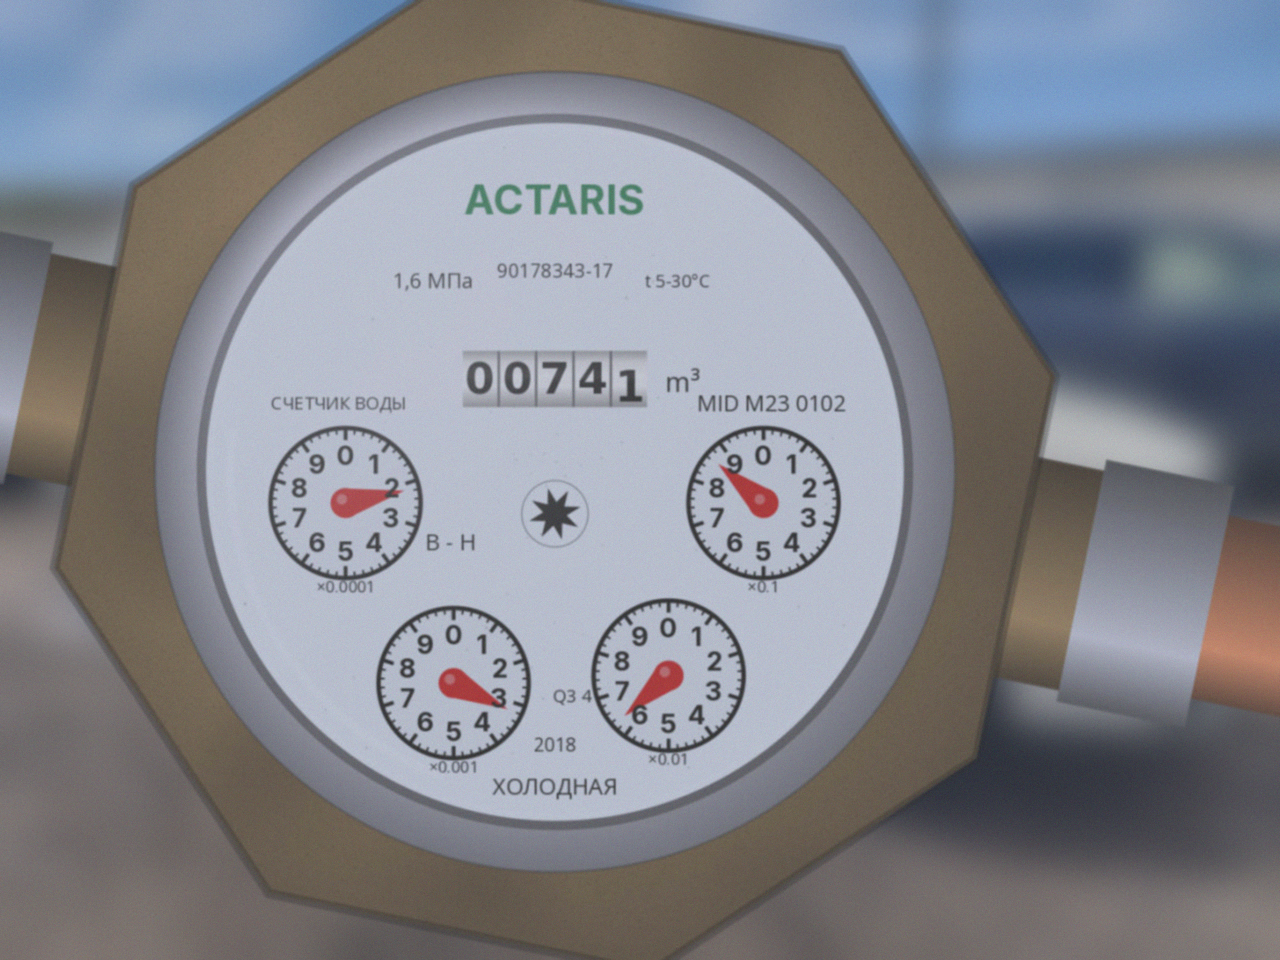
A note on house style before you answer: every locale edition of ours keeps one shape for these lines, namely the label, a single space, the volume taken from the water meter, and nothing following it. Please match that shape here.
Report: 740.8632 m³
